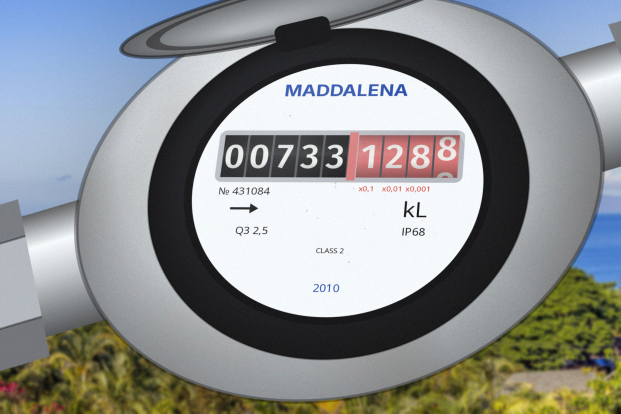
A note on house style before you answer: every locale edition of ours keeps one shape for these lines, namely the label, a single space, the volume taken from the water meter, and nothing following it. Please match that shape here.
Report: 733.1288 kL
